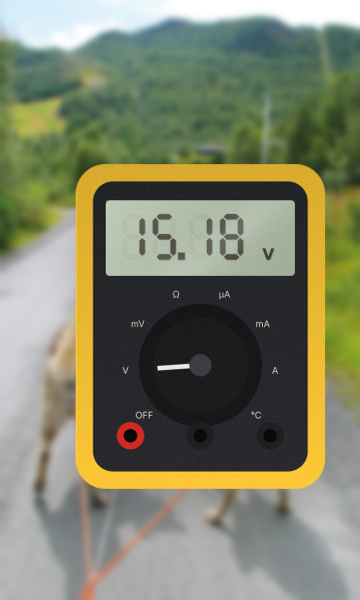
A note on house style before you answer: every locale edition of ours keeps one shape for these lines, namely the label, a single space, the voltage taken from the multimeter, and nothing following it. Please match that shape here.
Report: 15.18 V
